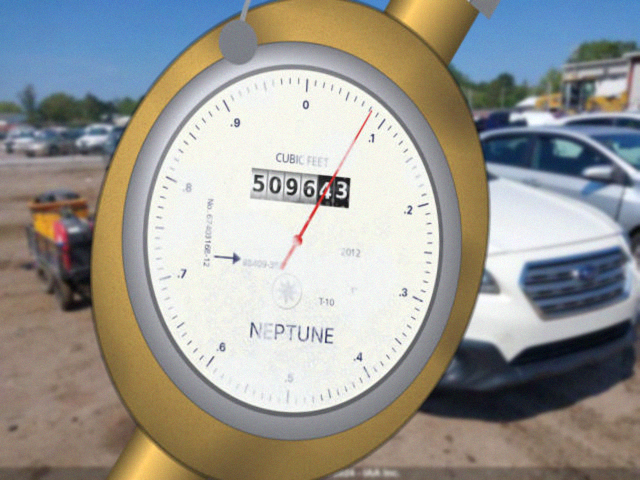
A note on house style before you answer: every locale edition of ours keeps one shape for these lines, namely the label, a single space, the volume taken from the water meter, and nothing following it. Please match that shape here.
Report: 509643.08 ft³
